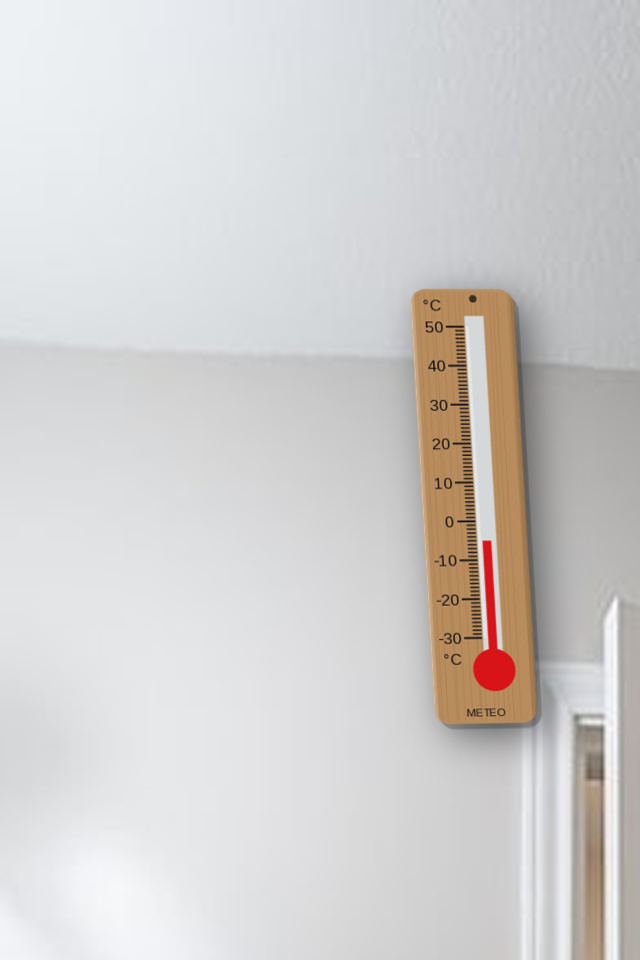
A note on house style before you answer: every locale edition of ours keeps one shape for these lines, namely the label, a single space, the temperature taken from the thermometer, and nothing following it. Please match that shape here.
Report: -5 °C
